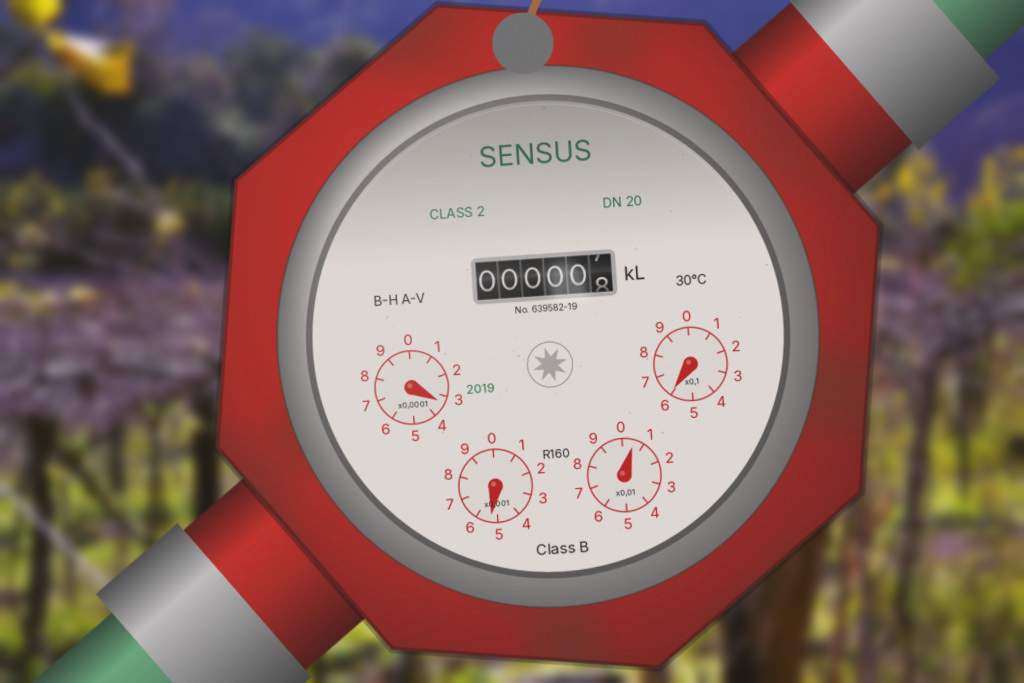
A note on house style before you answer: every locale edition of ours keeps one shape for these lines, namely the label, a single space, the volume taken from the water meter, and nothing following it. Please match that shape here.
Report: 7.6053 kL
